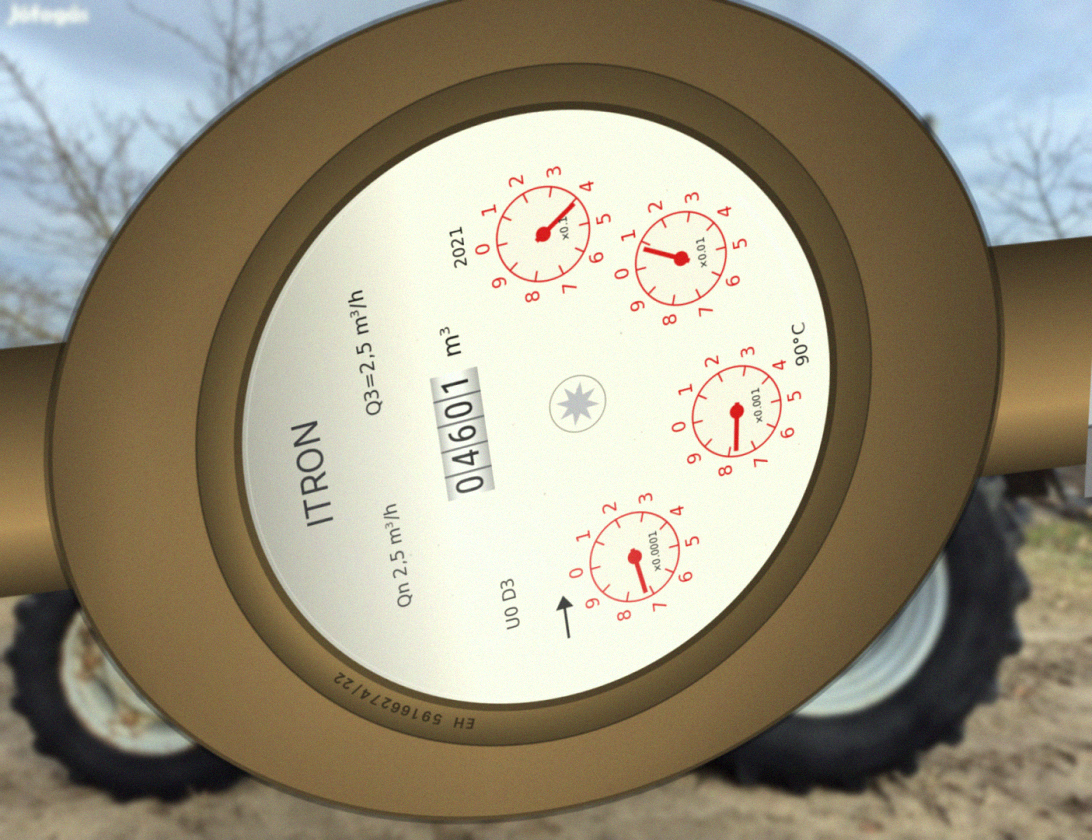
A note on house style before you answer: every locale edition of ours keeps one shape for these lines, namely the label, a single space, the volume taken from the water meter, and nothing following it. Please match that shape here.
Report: 4601.4077 m³
